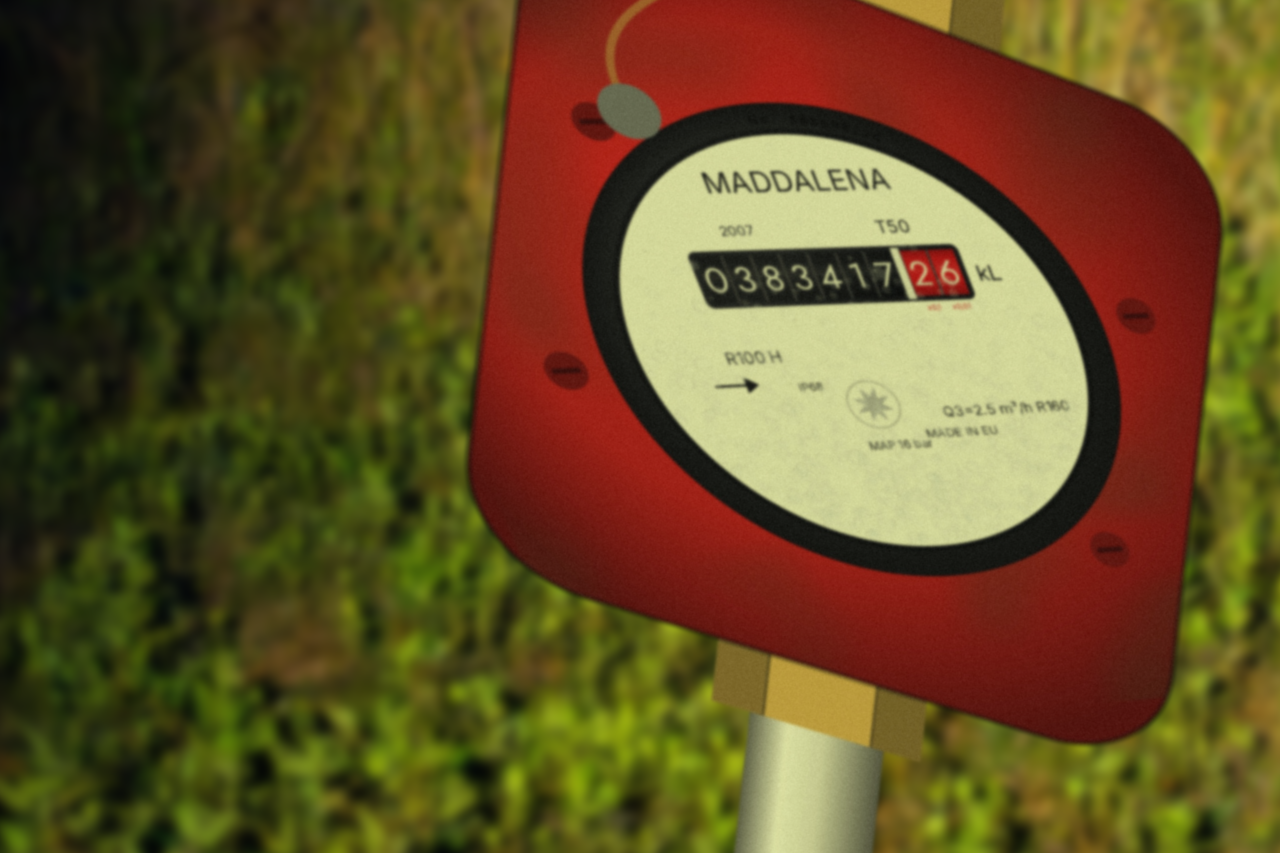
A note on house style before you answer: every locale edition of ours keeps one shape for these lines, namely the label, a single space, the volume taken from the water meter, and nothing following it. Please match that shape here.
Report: 383417.26 kL
